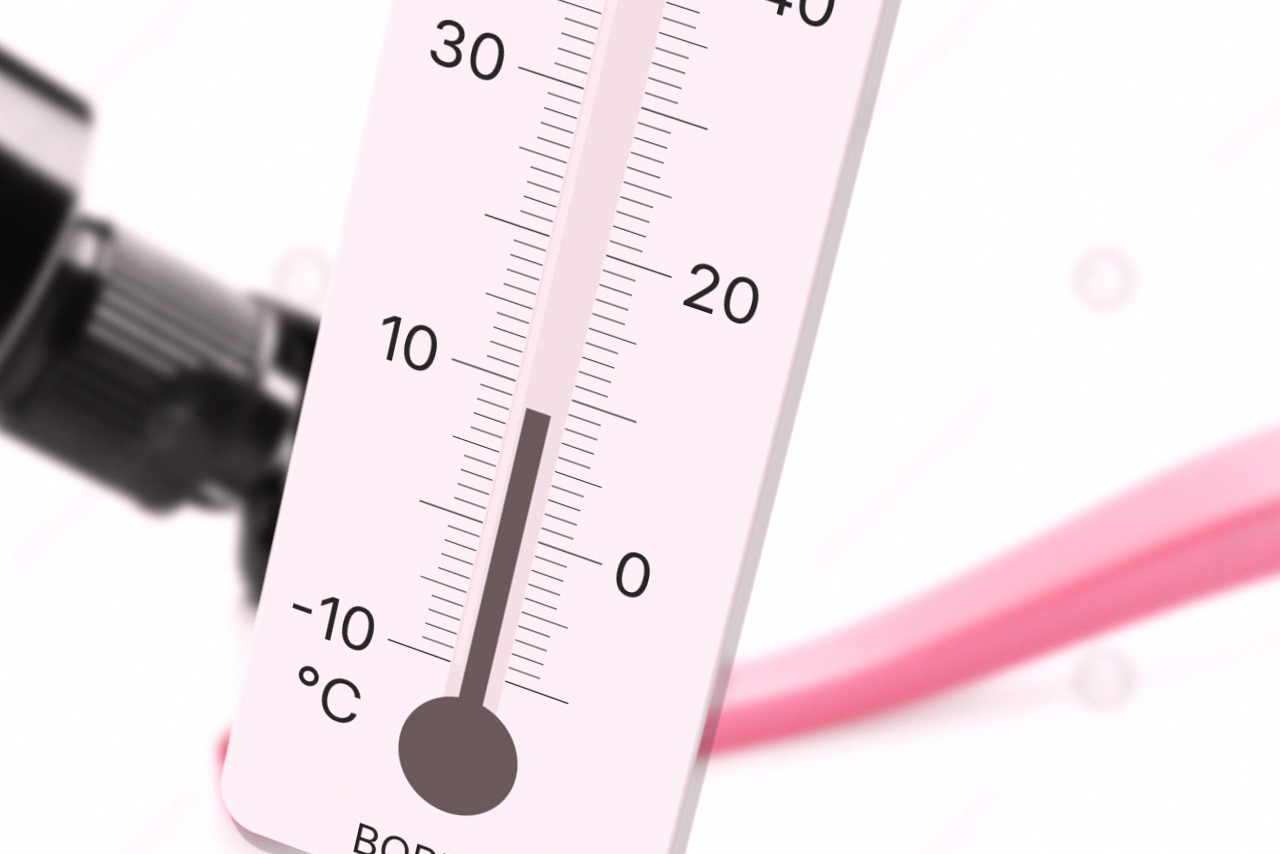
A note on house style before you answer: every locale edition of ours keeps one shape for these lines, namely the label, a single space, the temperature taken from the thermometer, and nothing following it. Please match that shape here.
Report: 8.5 °C
